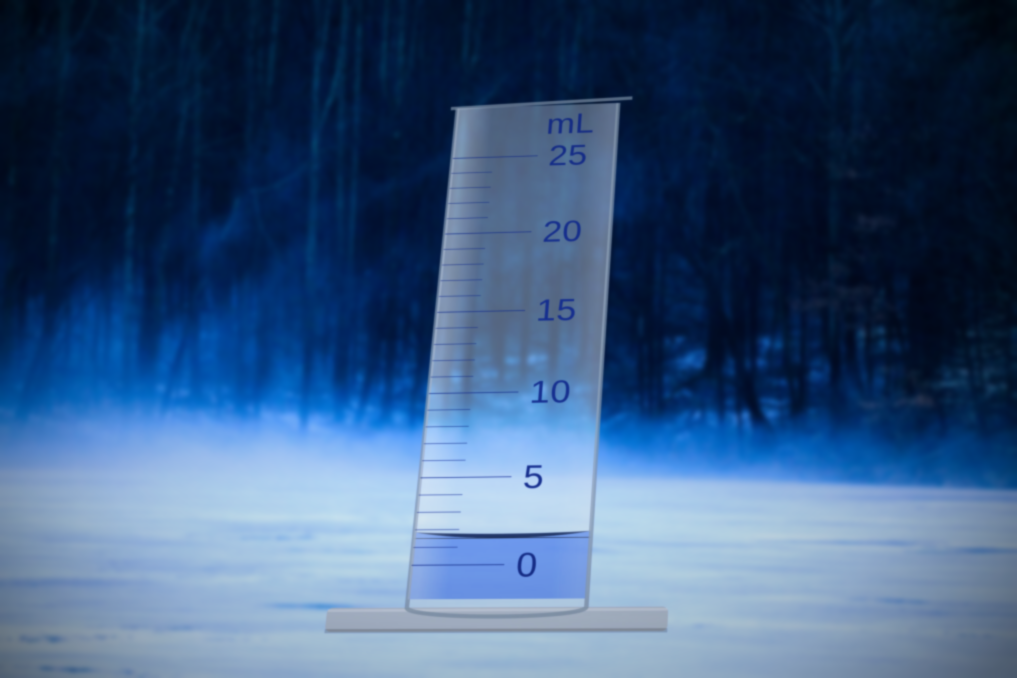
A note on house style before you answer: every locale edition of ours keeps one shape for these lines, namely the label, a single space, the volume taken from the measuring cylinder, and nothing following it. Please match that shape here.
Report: 1.5 mL
